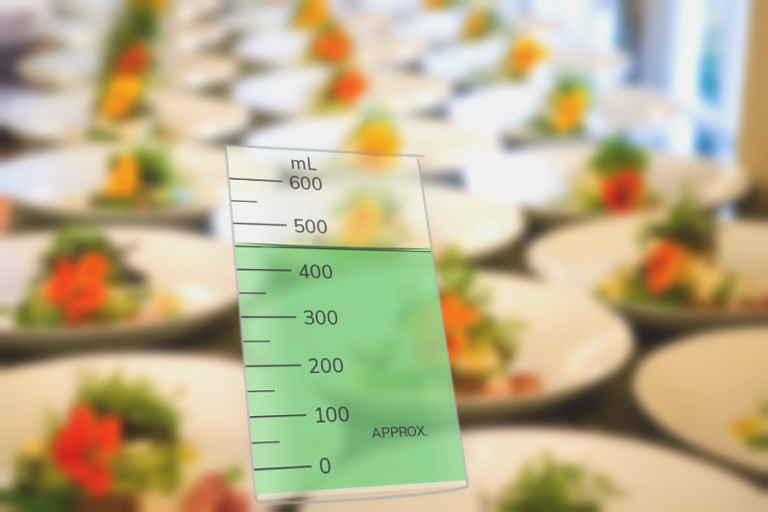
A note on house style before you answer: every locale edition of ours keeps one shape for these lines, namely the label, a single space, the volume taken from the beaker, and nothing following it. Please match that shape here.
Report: 450 mL
